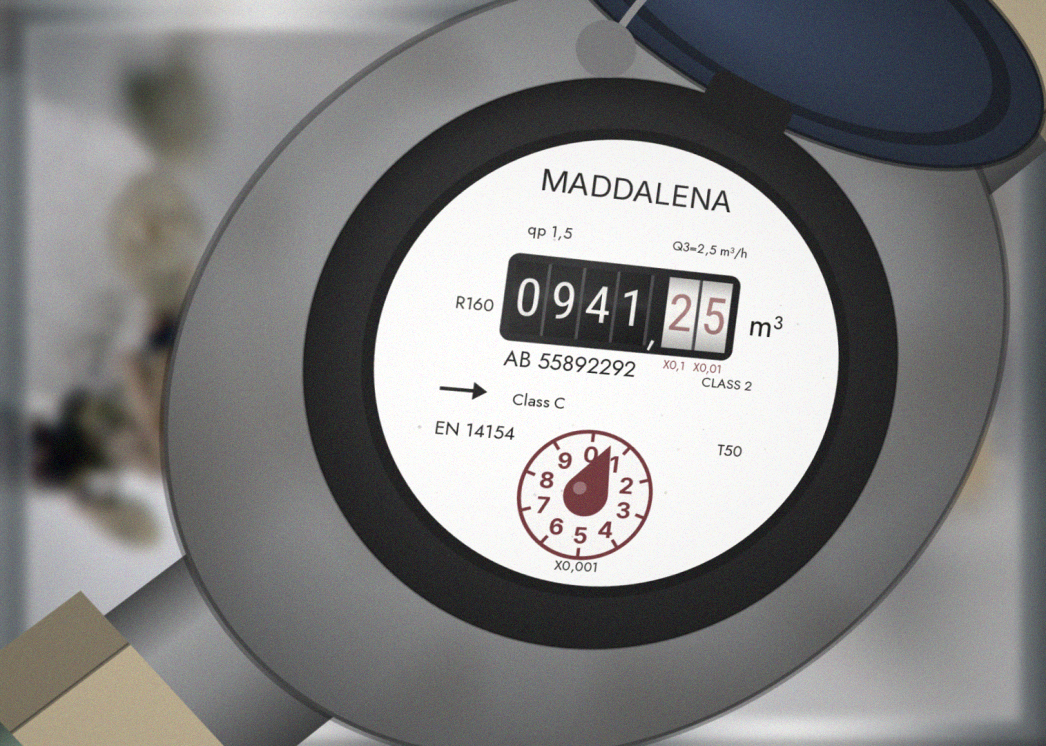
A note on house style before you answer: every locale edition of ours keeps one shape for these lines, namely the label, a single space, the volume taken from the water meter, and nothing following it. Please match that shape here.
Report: 941.250 m³
